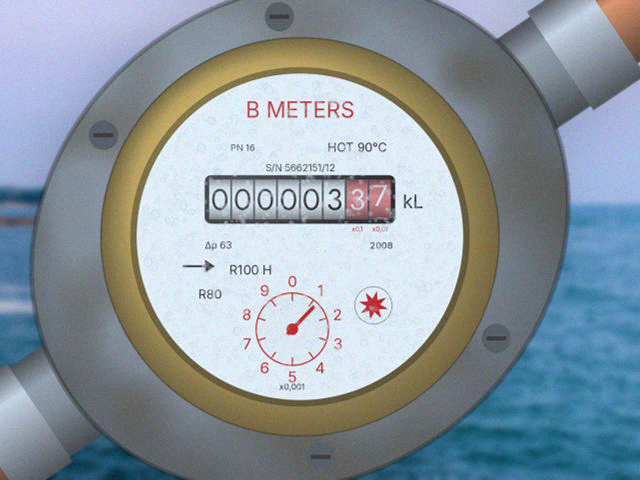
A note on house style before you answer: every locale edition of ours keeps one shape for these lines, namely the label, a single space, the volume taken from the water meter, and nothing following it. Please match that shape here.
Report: 3.371 kL
